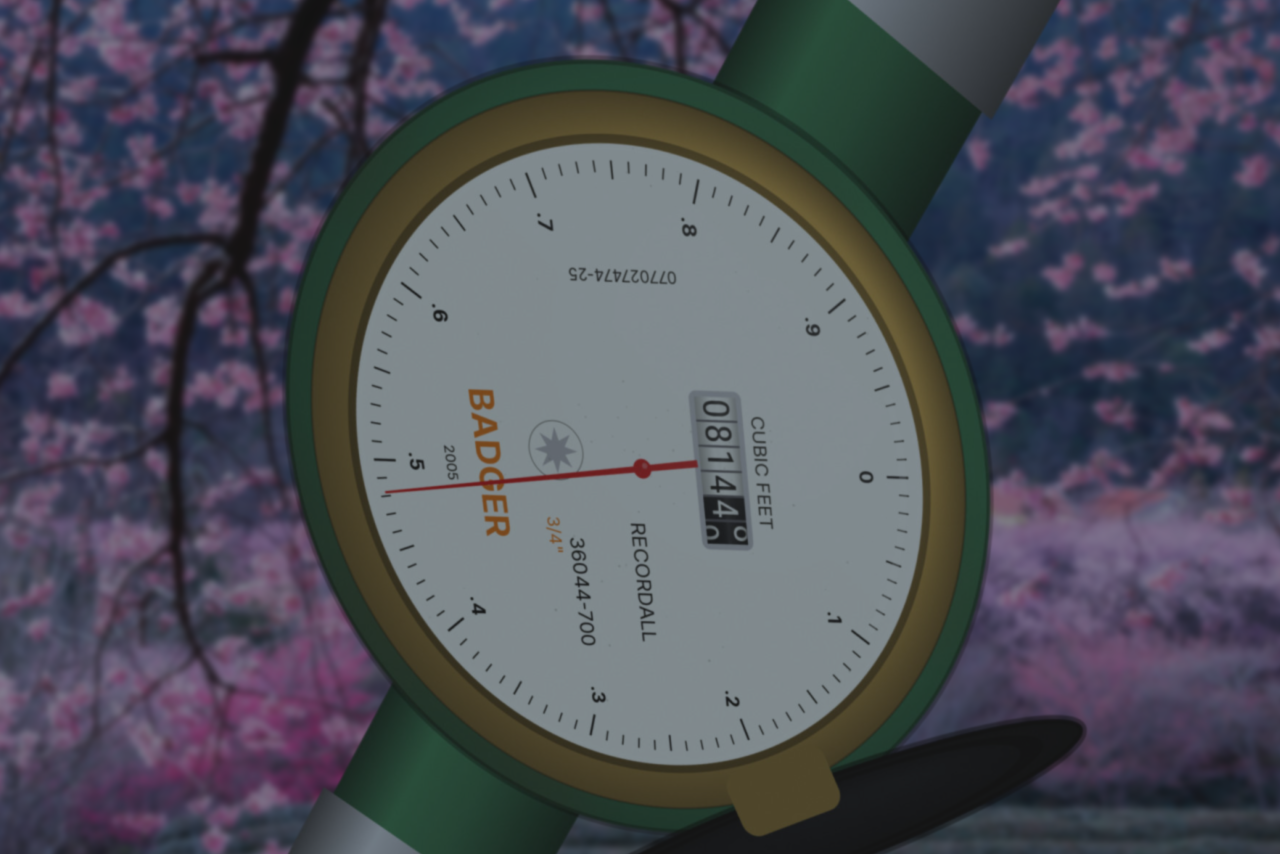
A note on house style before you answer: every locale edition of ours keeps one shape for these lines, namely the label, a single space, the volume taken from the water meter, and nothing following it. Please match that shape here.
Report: 81448.48 ft³
